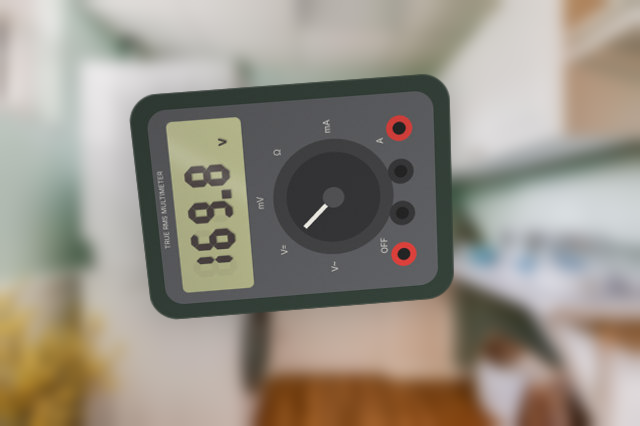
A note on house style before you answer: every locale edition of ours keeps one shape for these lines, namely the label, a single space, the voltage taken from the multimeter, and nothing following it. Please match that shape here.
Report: 169.8 V
